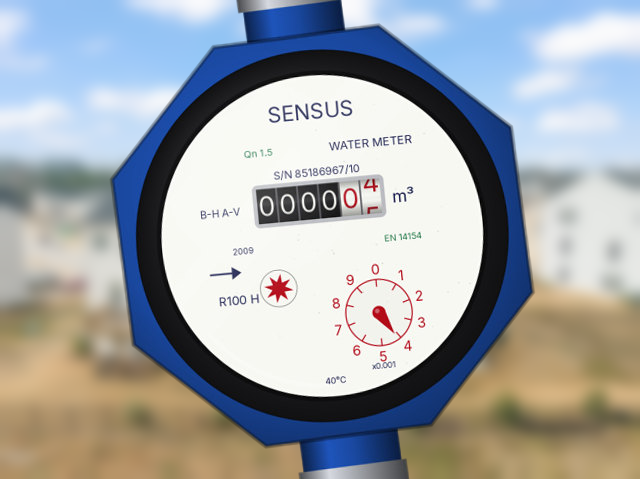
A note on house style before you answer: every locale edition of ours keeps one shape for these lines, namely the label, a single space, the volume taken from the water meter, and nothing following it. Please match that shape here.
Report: 0.044 m³
